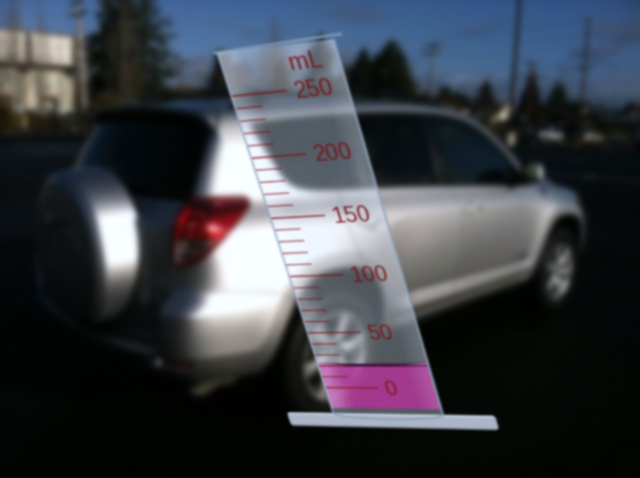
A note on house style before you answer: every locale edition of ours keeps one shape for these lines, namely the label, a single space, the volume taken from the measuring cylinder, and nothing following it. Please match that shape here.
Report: 20 mL
